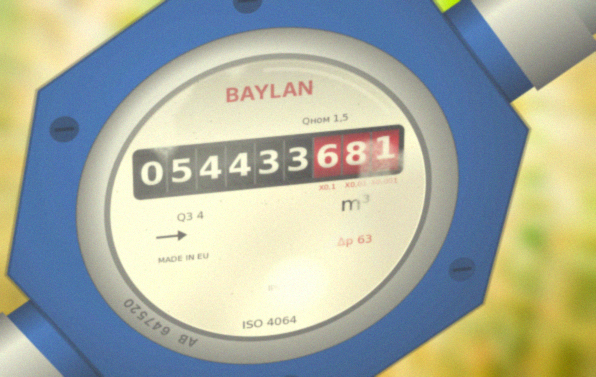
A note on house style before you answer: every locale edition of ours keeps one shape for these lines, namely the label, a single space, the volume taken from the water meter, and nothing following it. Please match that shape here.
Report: 54433.681 m³
